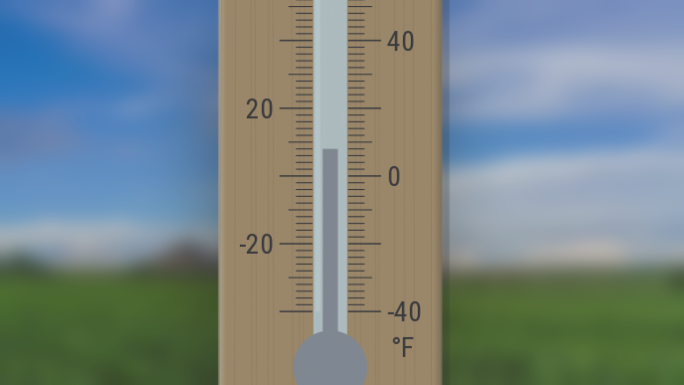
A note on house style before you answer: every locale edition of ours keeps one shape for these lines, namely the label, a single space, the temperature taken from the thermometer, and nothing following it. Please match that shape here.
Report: 8 °F
